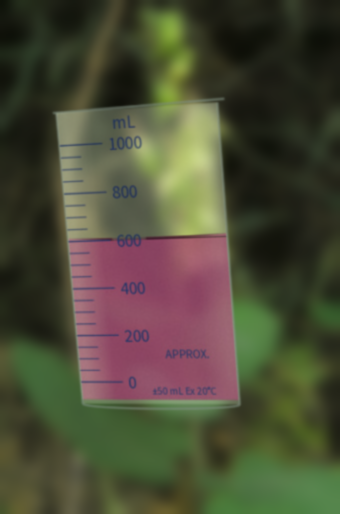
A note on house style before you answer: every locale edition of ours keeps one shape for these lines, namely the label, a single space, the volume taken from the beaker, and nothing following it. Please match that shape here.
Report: 600 mL
